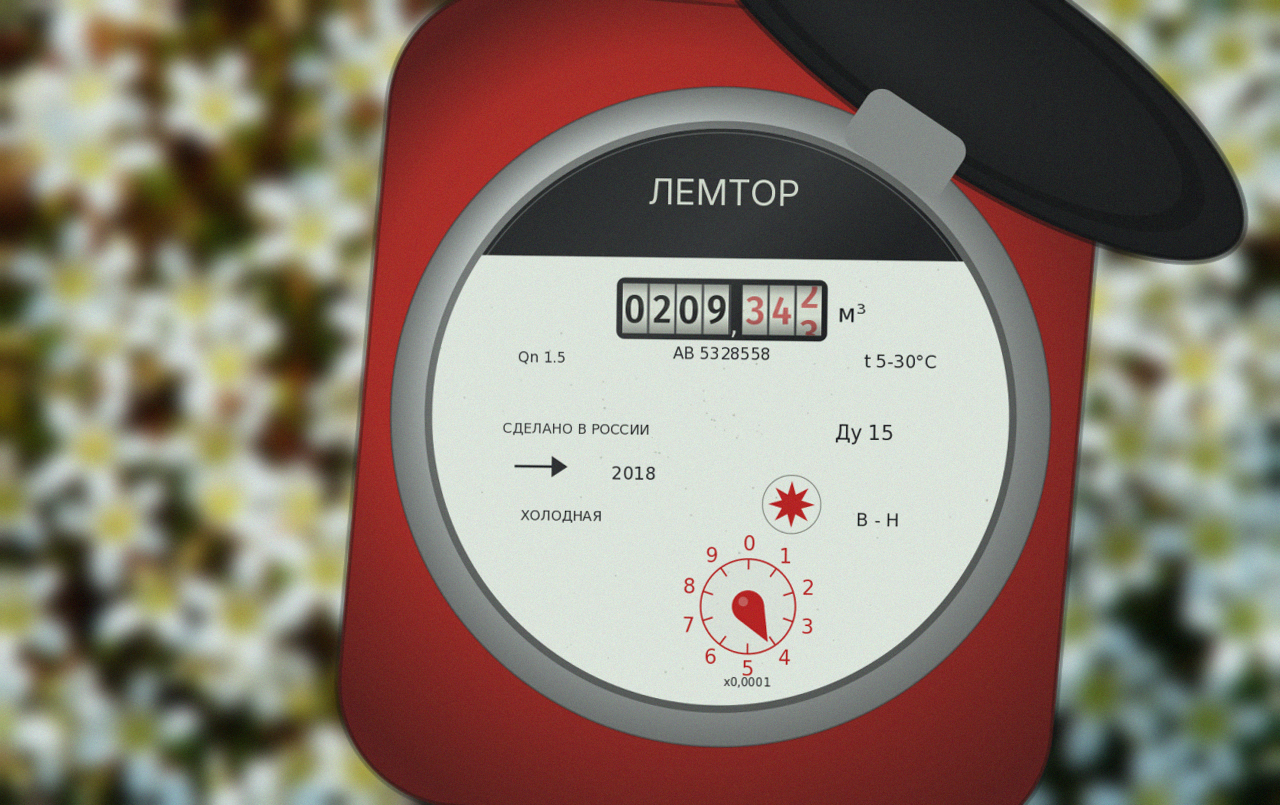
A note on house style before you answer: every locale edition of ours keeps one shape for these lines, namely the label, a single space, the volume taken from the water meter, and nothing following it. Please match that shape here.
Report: 209.3424 m³
